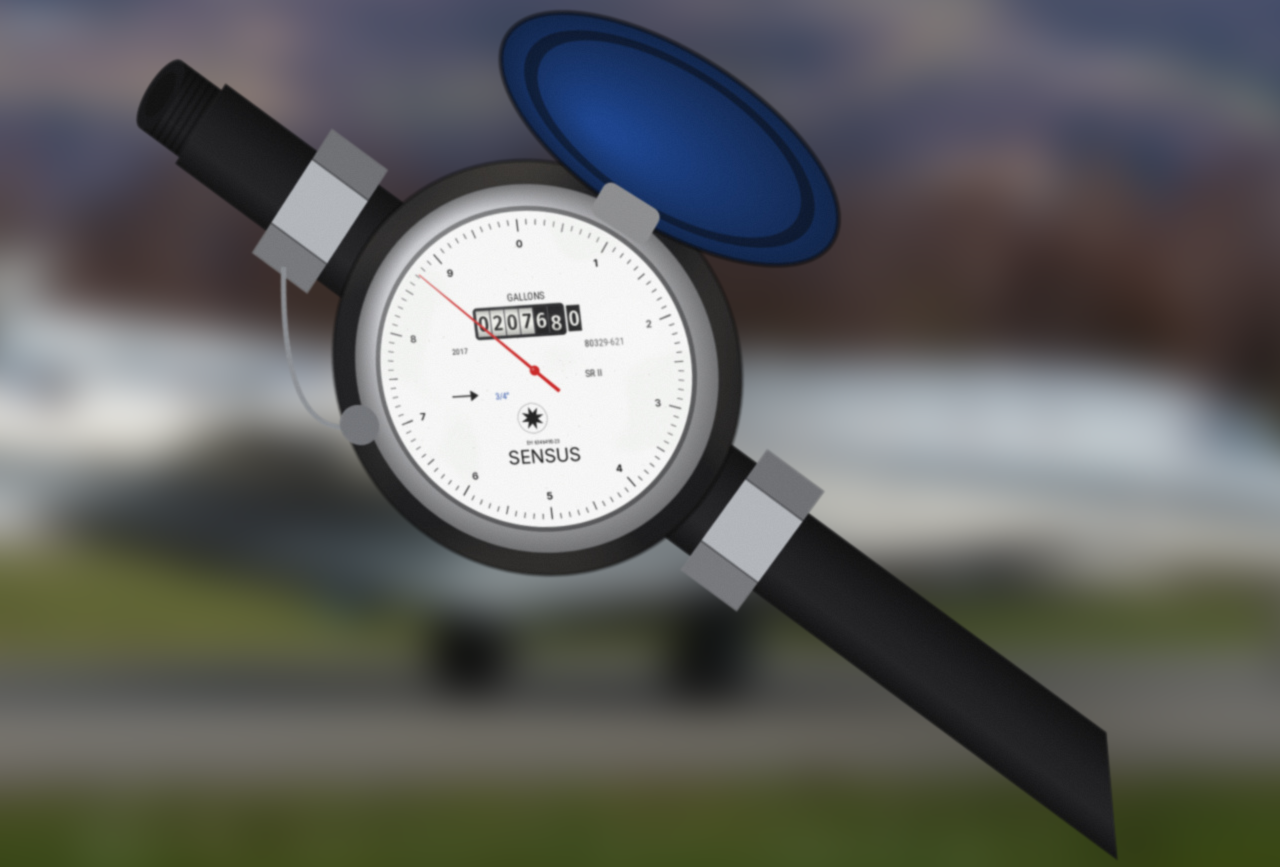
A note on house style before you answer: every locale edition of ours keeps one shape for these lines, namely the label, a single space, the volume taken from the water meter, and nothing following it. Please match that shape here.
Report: 207678.7 gal
